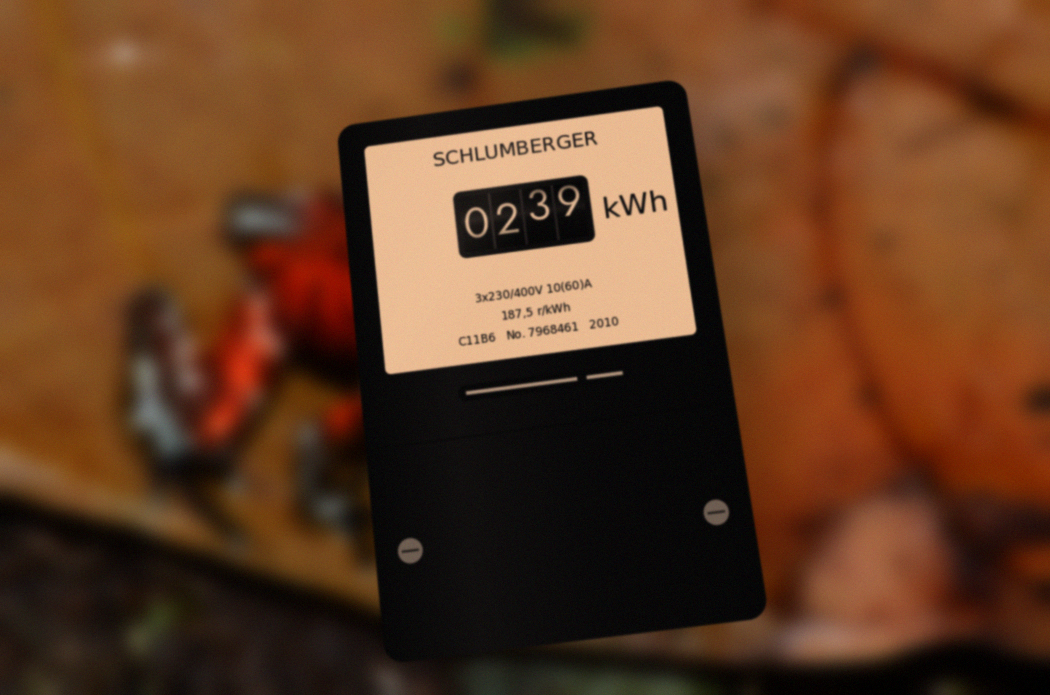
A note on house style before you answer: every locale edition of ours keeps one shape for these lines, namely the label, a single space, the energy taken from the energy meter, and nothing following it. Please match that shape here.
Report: 239 kWh
